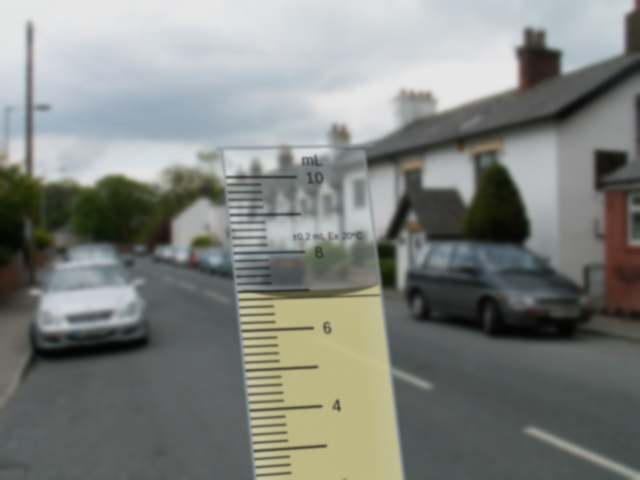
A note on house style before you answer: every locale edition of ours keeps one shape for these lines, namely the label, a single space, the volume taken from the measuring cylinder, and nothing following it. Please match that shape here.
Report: 6.8 mL
